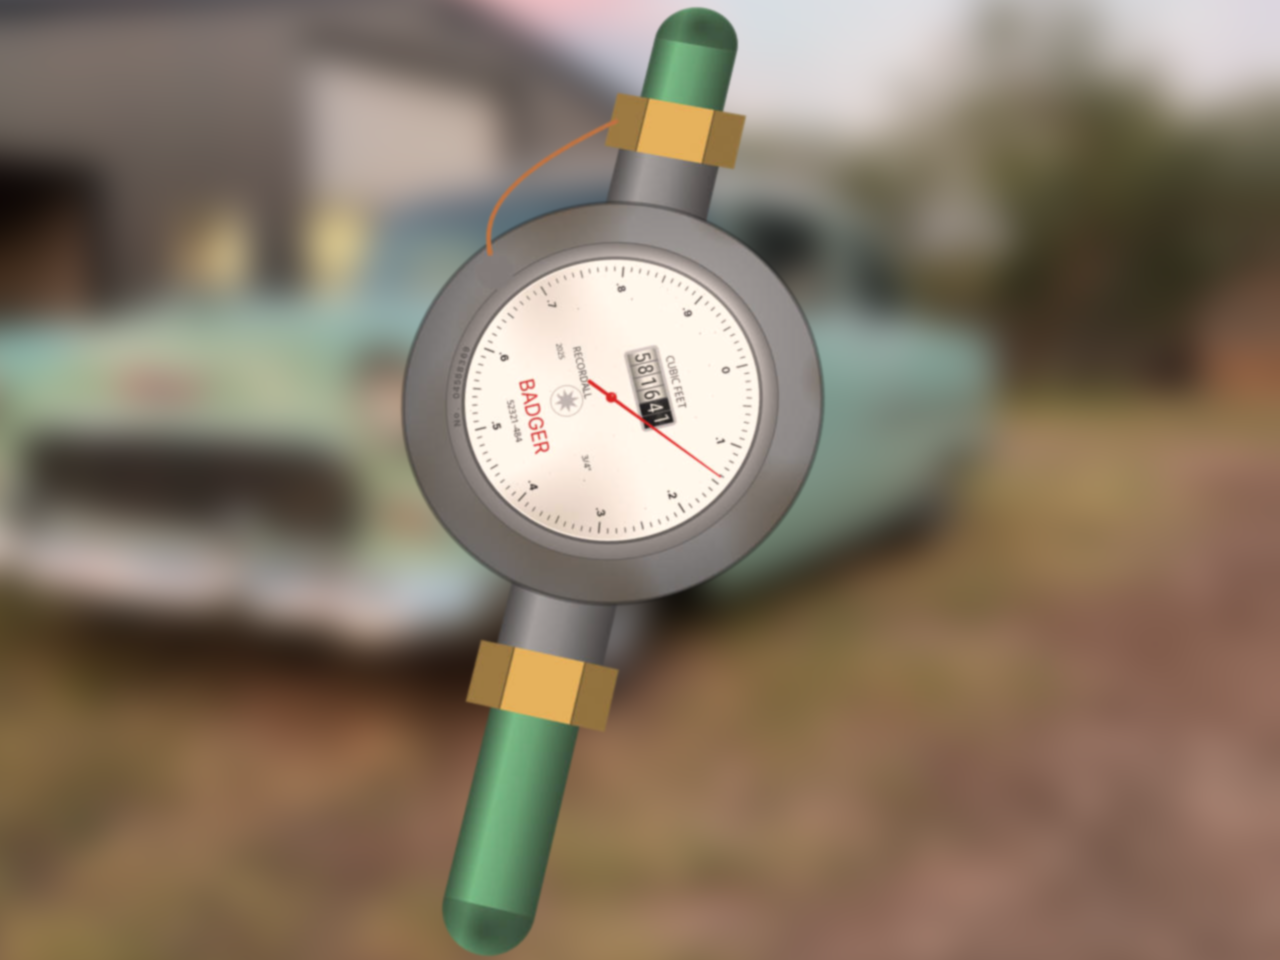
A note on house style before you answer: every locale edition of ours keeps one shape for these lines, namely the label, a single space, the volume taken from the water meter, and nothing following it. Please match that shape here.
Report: 581641.14 ft³
